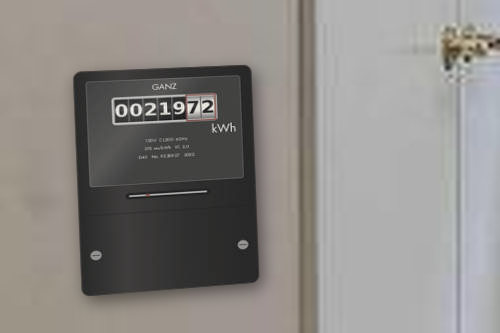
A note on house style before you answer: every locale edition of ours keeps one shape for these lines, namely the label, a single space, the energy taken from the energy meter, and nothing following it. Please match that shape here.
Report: 219.72 kWh
